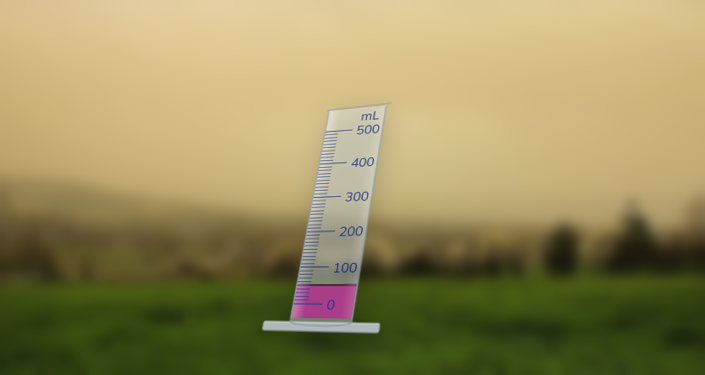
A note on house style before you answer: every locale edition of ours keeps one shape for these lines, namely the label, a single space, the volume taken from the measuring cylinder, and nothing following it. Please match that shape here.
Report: 50 mL
